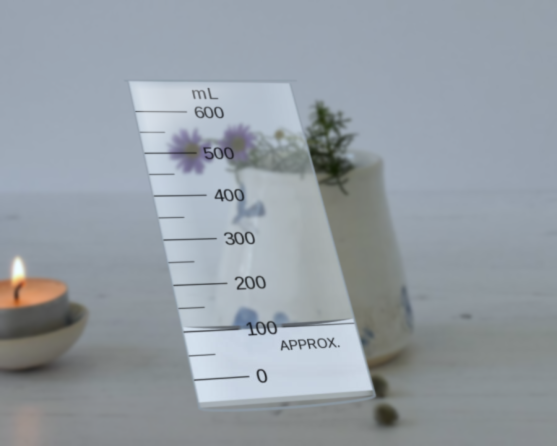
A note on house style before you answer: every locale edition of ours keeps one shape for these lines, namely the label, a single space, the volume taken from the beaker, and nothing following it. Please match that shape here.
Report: 100 mL
